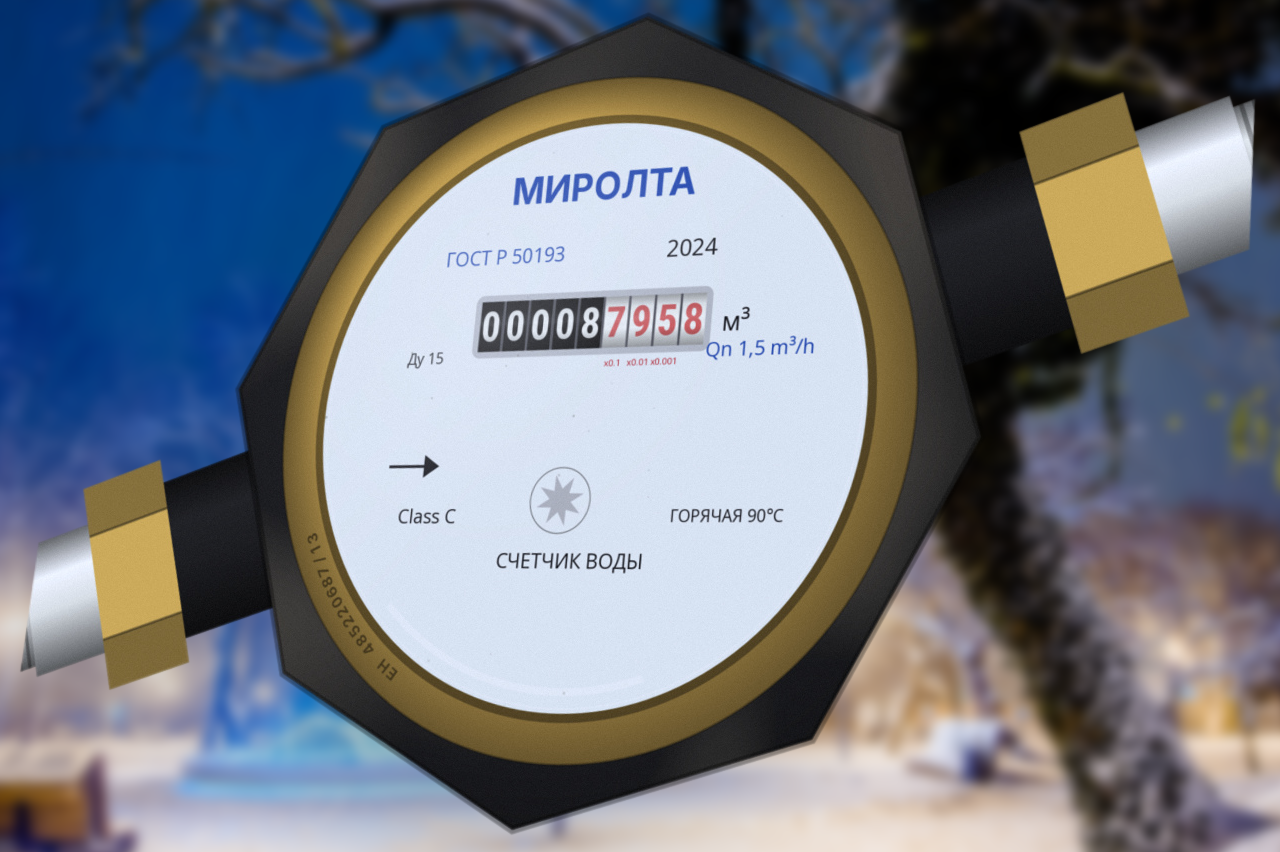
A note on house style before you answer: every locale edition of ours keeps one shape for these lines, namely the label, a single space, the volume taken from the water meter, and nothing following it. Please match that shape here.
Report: 8.7958 m³
